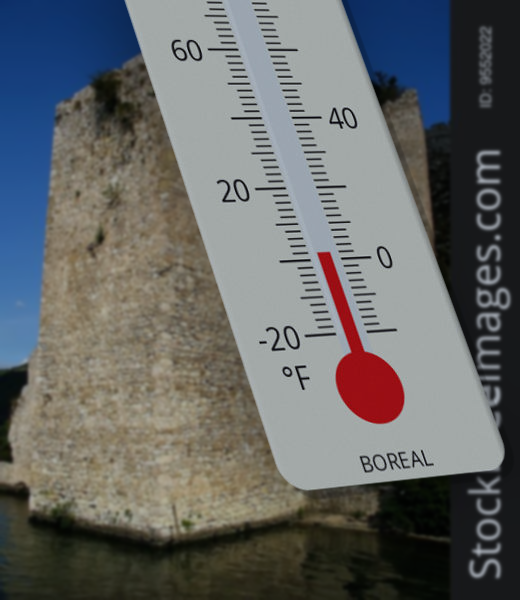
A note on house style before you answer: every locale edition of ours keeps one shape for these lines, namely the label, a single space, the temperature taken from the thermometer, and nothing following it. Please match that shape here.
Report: 2 °F
